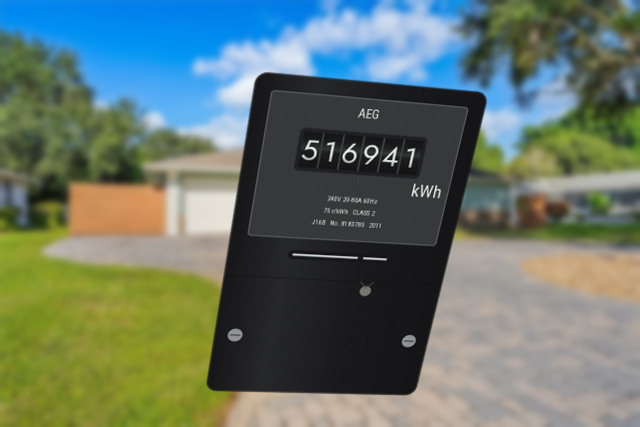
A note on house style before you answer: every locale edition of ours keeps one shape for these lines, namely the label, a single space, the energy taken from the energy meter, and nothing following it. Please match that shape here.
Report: 516941 kWh
